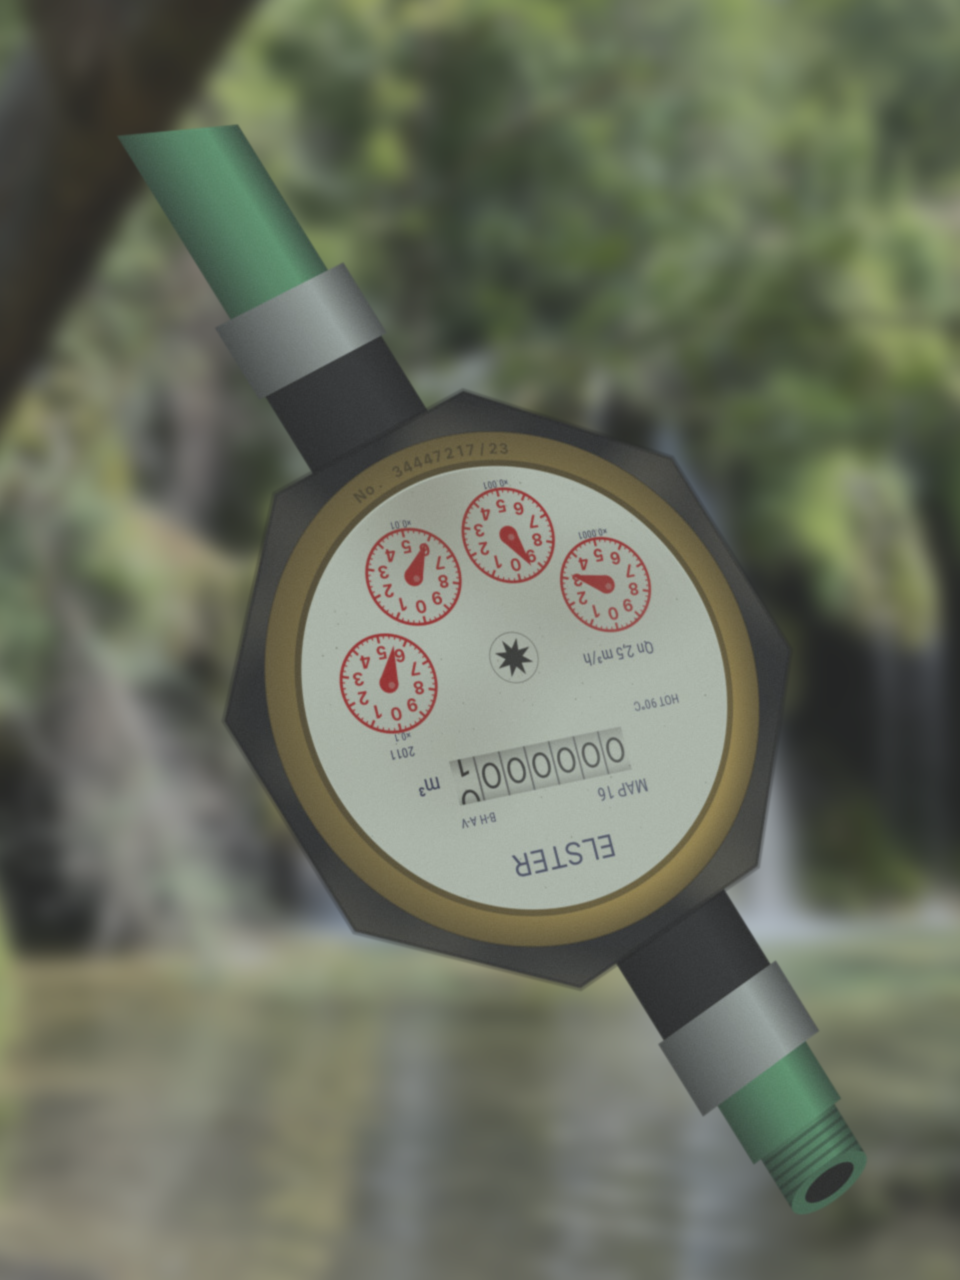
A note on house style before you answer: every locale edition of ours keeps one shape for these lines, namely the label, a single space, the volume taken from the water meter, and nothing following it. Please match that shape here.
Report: 0.5593 m³
